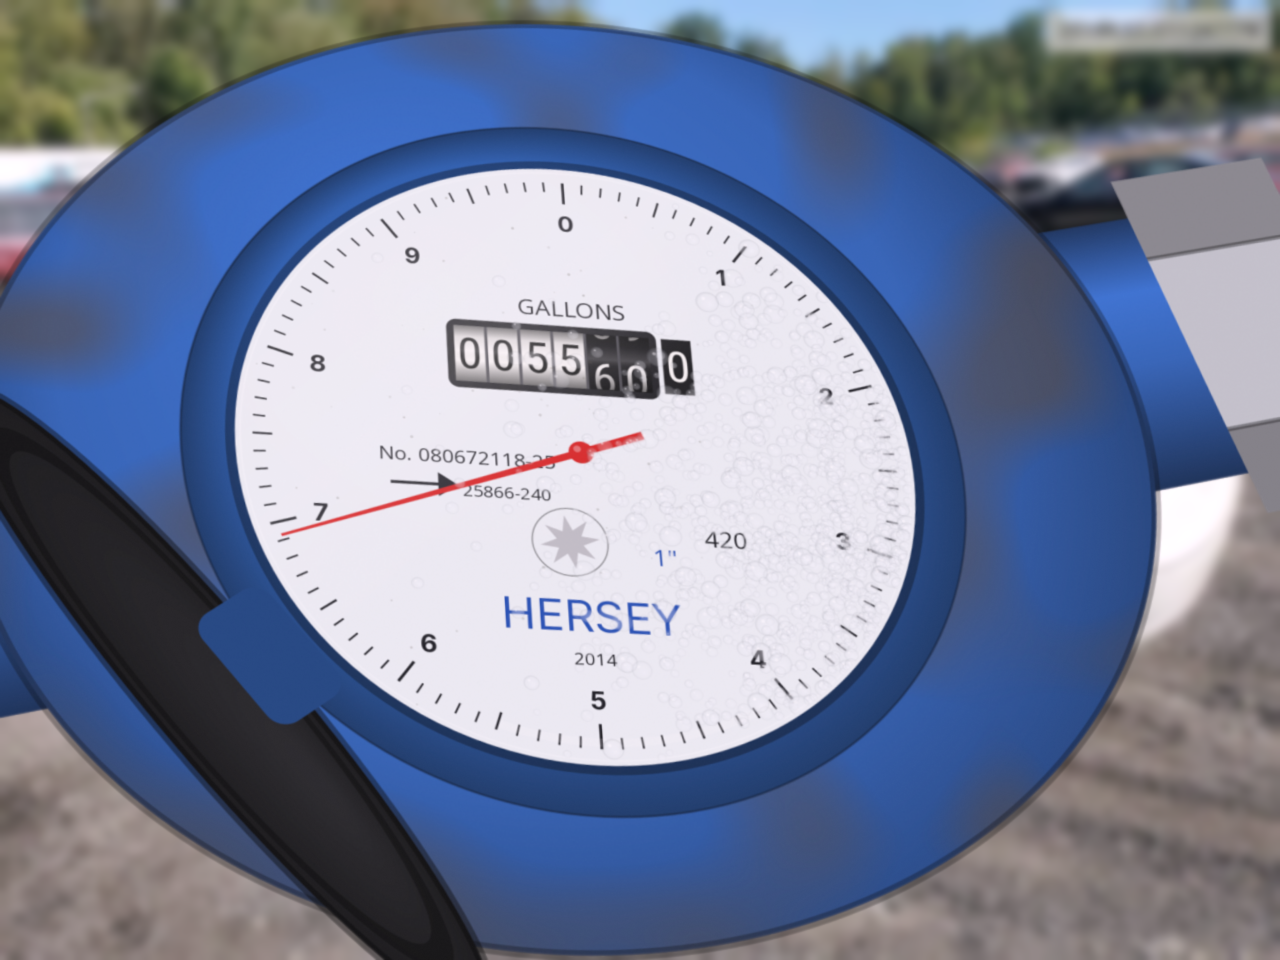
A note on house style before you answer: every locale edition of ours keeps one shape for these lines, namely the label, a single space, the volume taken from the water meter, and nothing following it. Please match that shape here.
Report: 55596.9 gal
